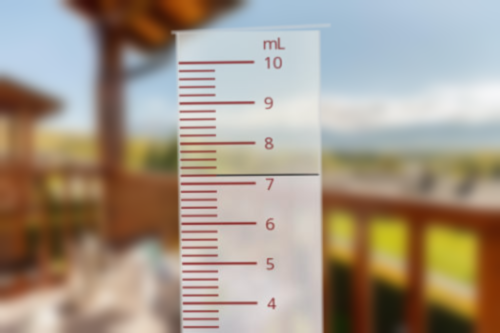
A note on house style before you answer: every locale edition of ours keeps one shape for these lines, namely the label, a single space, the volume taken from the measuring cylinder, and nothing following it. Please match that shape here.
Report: 7.2 mL
